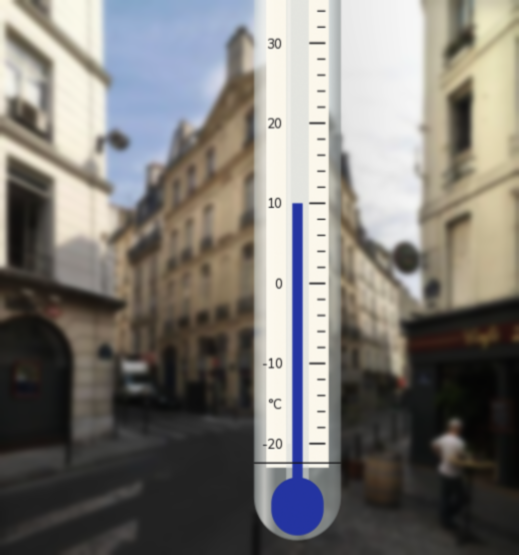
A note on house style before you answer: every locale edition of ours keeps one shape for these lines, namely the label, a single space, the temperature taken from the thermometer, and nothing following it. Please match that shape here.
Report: 10 °C
